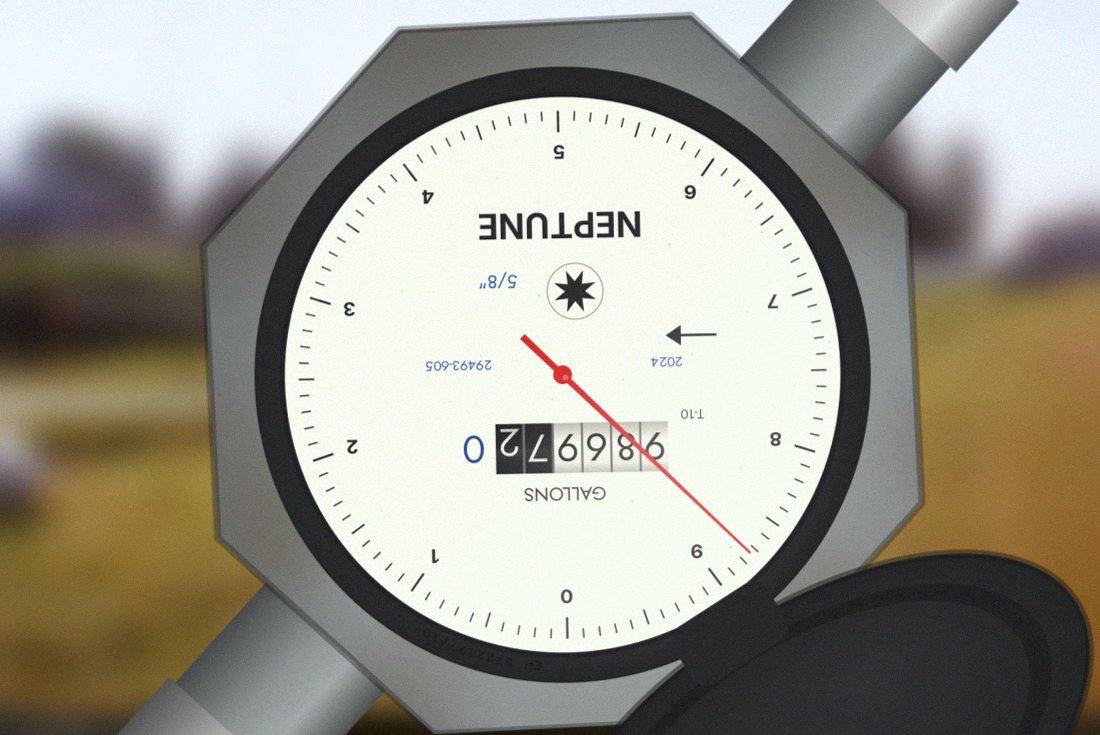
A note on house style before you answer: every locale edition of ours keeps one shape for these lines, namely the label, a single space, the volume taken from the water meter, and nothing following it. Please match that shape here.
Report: 9869718.7 gal
